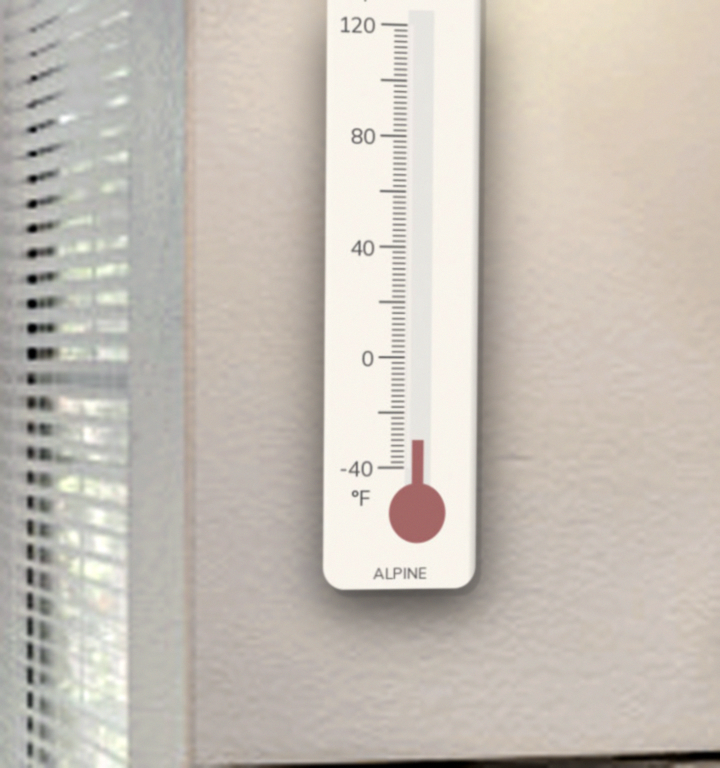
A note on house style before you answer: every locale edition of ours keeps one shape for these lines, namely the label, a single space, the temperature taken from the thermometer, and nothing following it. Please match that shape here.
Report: -30 °F
